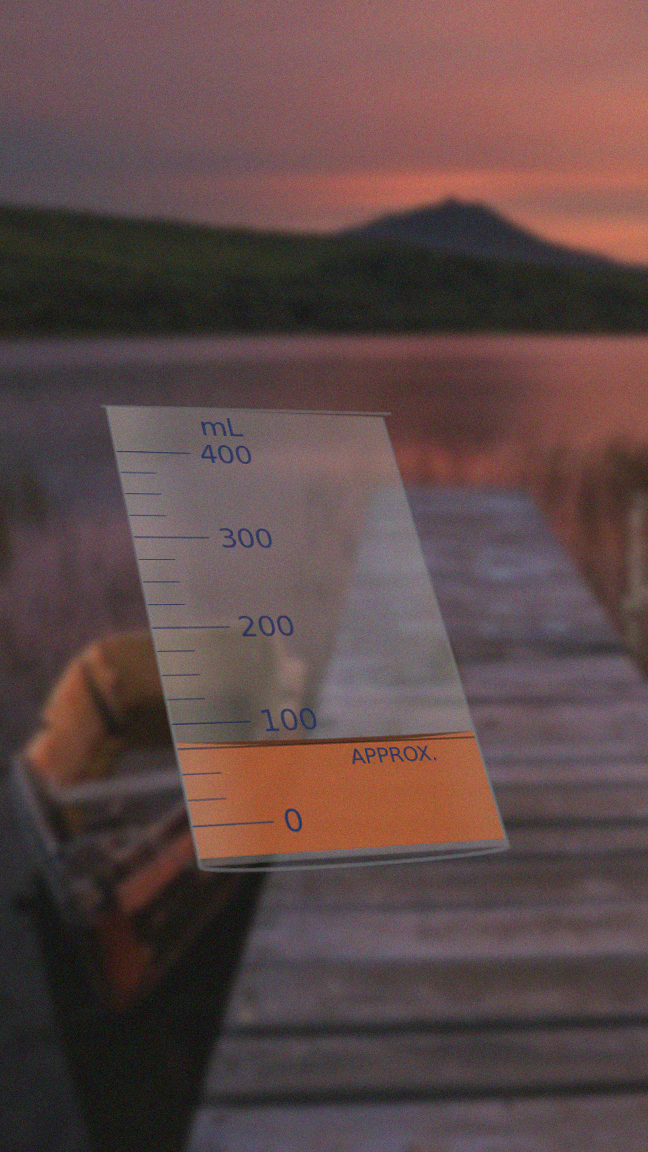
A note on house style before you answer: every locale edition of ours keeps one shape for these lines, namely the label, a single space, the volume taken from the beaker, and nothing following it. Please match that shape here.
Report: 75 mL
